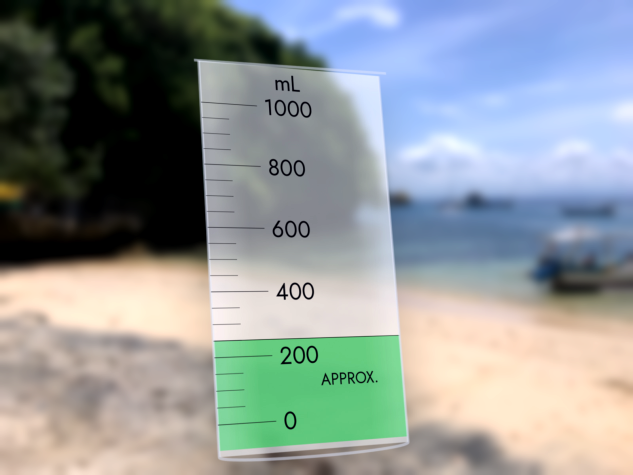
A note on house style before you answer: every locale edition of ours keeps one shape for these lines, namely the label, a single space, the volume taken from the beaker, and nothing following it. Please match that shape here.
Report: 250 mL
